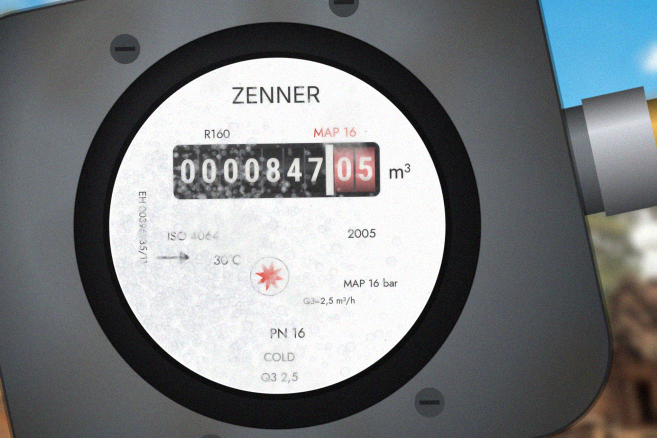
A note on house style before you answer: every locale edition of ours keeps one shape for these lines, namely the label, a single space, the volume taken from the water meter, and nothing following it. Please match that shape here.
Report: 847.05 m³
